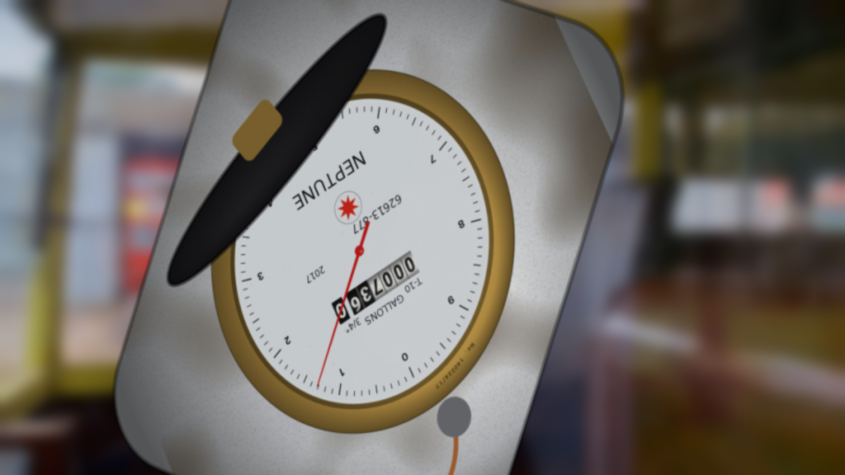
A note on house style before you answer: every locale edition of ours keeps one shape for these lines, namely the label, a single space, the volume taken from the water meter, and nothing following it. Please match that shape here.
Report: 7361.3 gal
